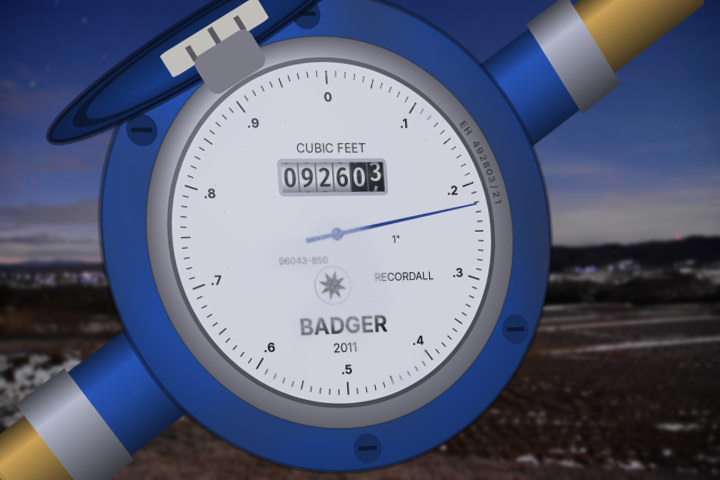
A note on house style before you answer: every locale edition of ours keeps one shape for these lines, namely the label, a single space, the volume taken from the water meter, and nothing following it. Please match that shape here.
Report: 92603.22 ft³
